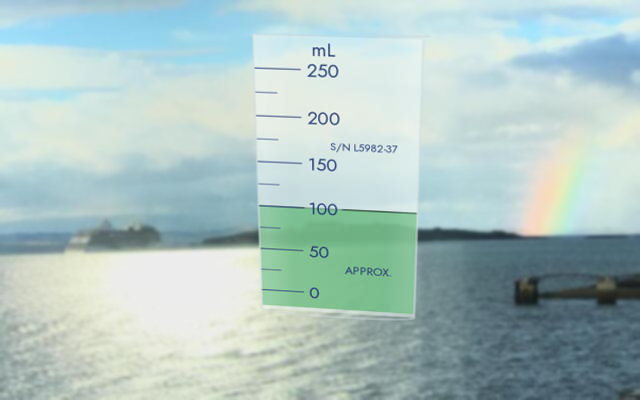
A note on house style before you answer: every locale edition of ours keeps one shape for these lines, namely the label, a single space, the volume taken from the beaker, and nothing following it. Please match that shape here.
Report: 100 mL
